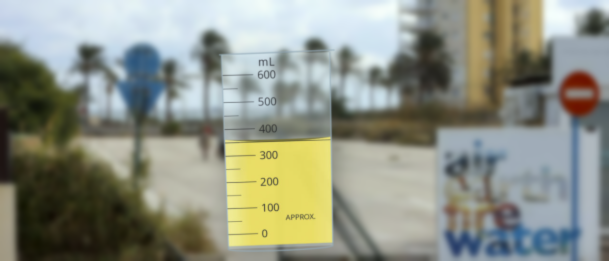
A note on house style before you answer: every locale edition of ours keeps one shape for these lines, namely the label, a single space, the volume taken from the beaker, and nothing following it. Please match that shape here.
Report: 350 mL
